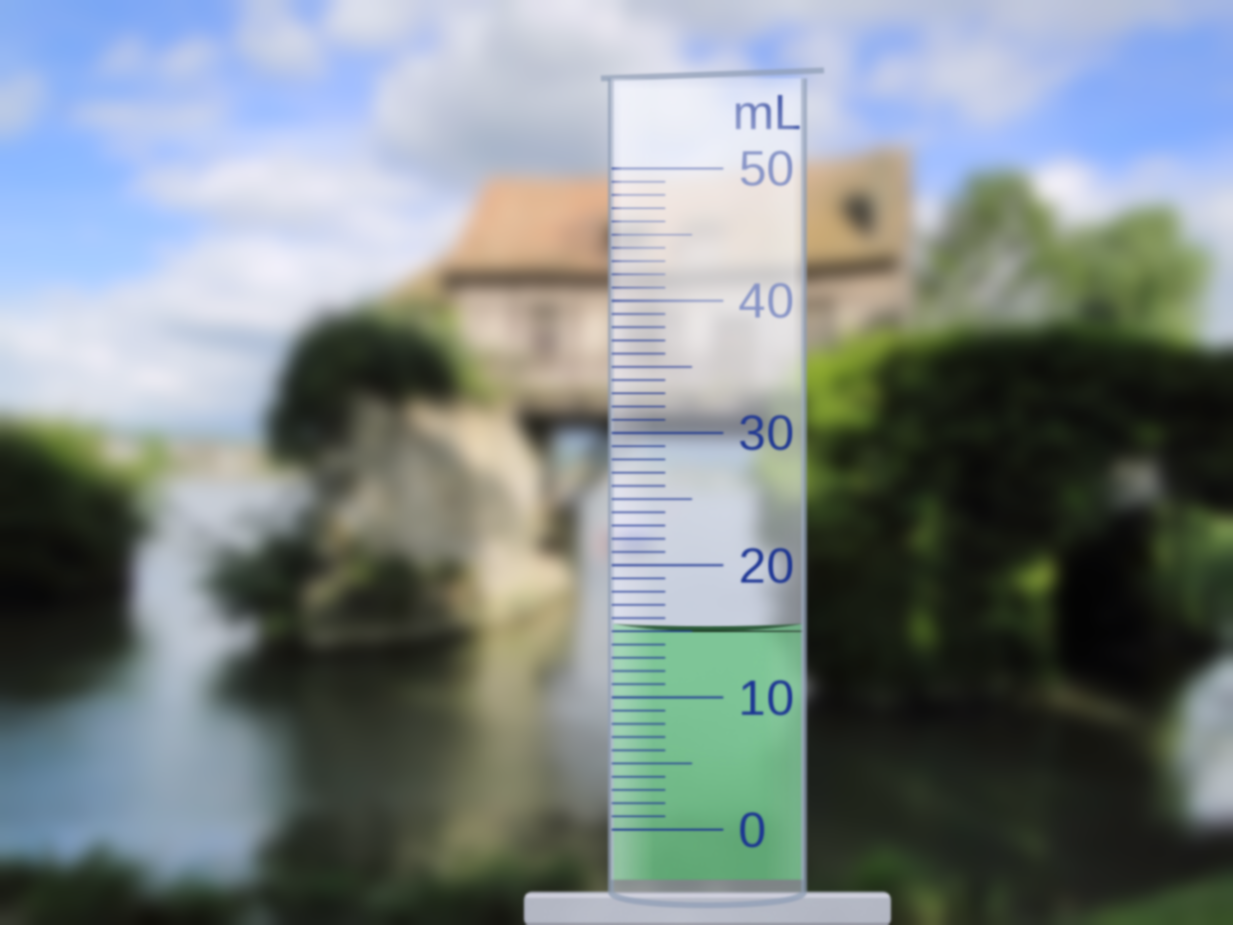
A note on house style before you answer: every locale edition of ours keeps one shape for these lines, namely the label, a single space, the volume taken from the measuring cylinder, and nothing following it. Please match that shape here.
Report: 15 mL
